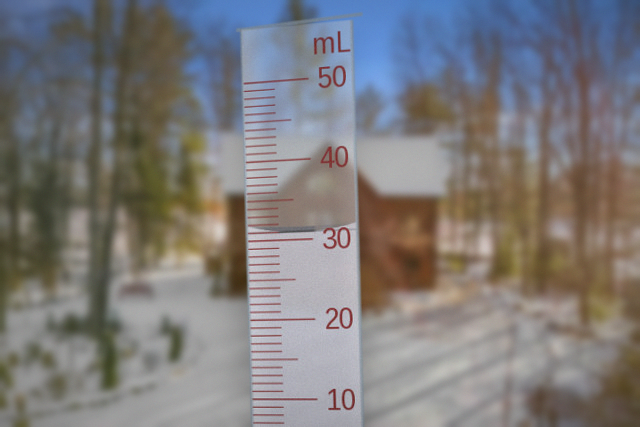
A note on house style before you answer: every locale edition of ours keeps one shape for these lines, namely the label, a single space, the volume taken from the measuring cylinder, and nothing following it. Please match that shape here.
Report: 31 mL
